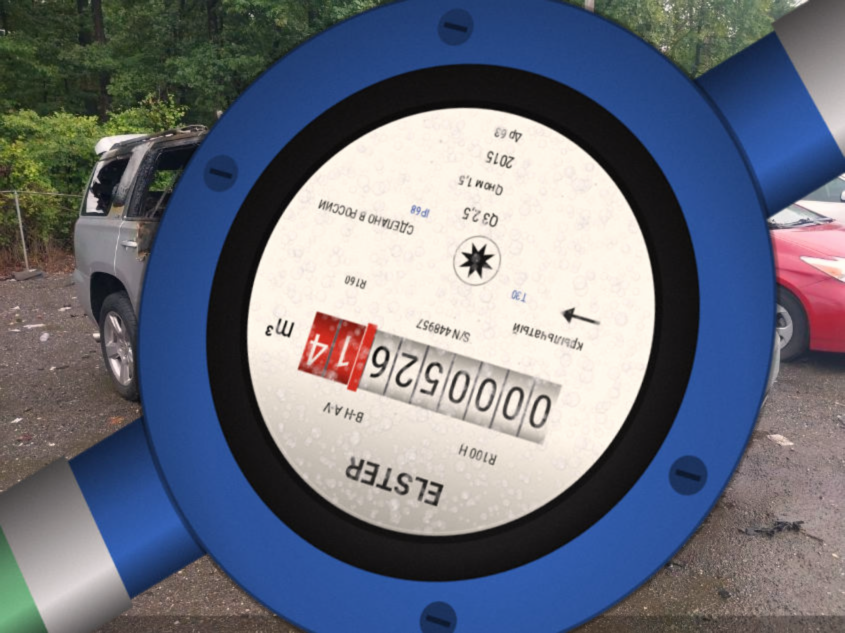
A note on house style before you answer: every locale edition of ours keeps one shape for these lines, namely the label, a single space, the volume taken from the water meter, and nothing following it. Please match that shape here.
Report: 526.14 m³
